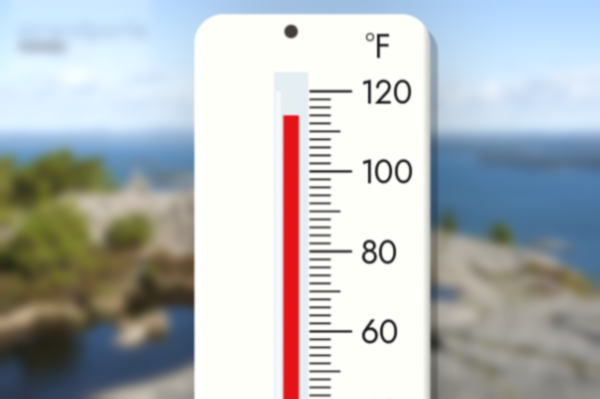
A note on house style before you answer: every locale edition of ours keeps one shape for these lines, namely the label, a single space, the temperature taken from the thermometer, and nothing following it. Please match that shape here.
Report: 114 °F
